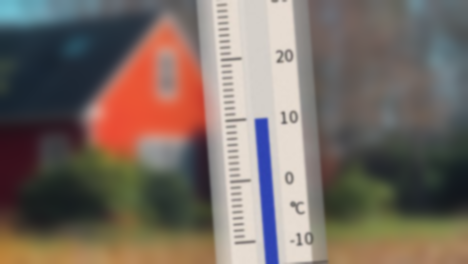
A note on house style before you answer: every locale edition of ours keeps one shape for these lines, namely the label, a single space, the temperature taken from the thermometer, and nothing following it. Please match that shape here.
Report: 10 °C
